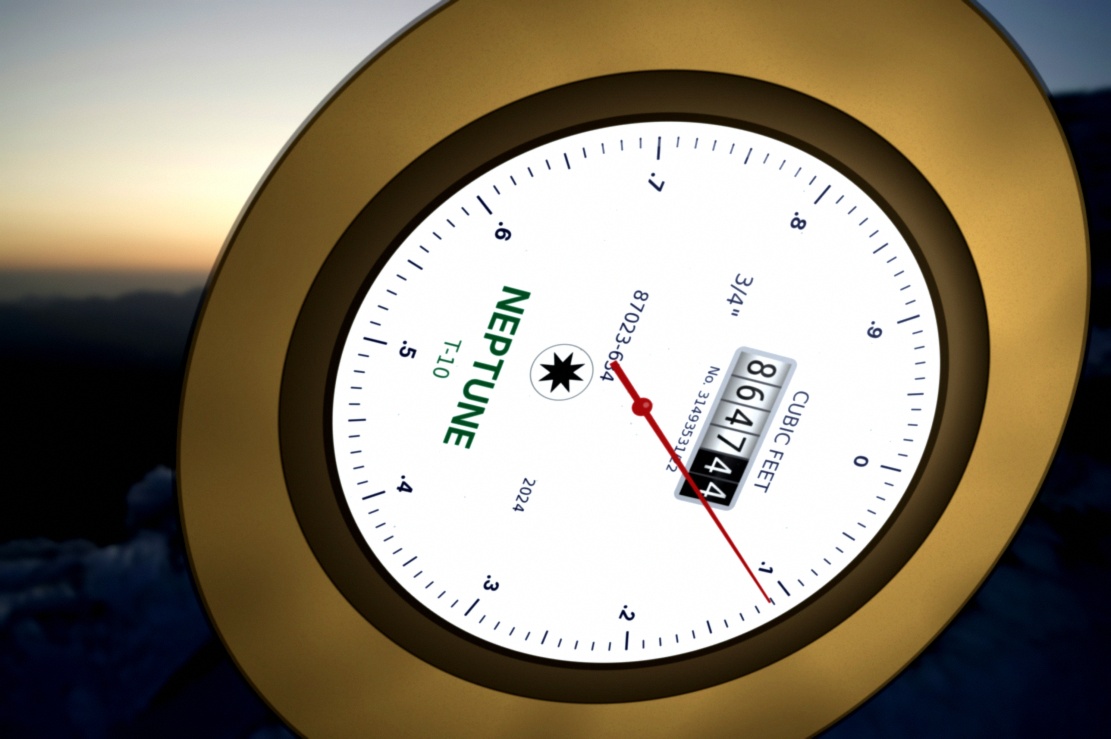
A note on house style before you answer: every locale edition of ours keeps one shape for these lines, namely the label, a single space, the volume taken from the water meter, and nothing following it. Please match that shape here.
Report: 864744.11 ft³
